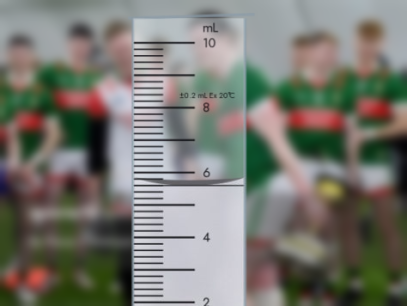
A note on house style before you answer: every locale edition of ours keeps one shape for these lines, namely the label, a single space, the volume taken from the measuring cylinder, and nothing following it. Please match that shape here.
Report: 5.6 mL
